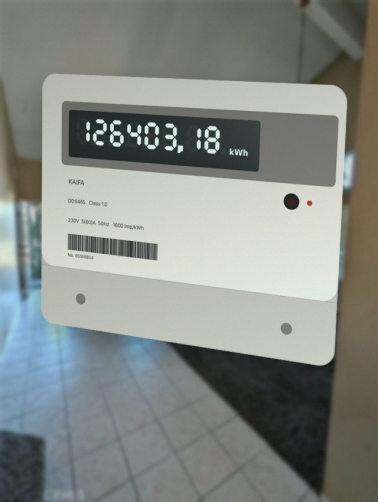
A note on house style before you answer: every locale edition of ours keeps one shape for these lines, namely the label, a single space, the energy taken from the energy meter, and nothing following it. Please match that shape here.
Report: 126403.18 kWh
